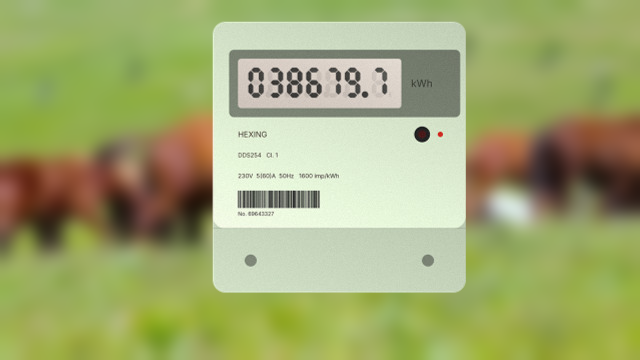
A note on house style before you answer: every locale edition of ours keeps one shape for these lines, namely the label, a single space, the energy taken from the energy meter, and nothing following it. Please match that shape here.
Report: 38679.7 kWh
